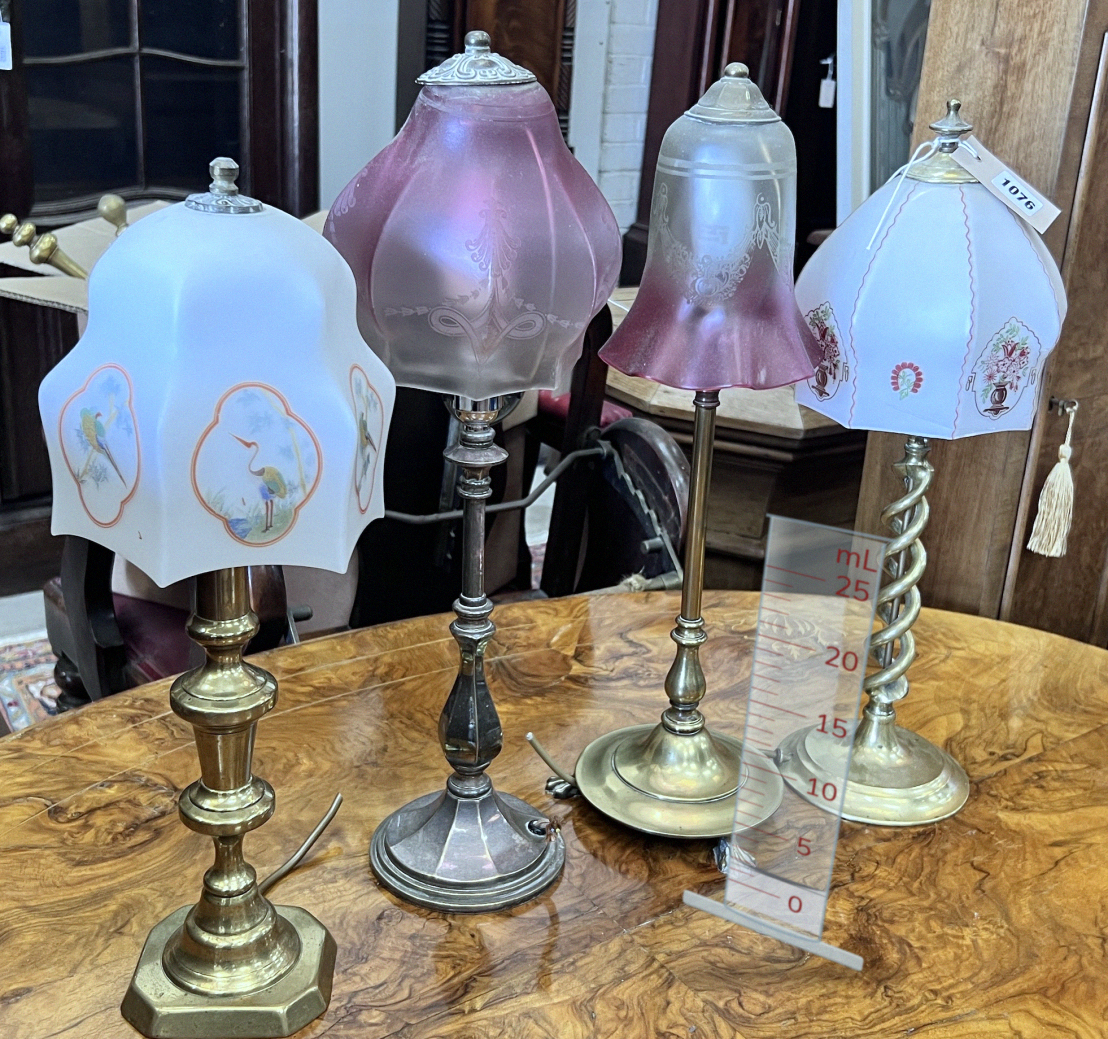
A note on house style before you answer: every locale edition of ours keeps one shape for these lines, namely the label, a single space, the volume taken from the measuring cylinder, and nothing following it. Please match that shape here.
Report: 1.5 mL
